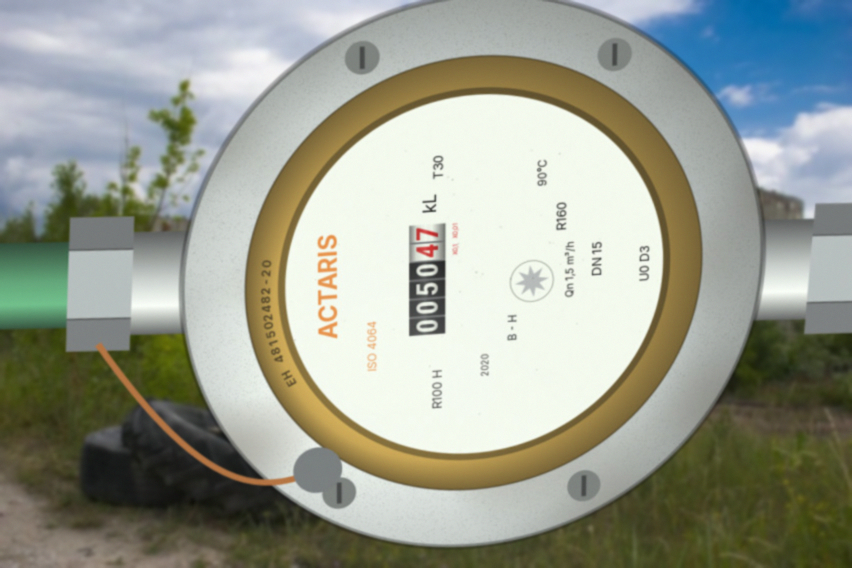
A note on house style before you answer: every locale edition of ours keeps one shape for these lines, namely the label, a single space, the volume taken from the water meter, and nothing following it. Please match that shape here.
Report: 50.47 kL
